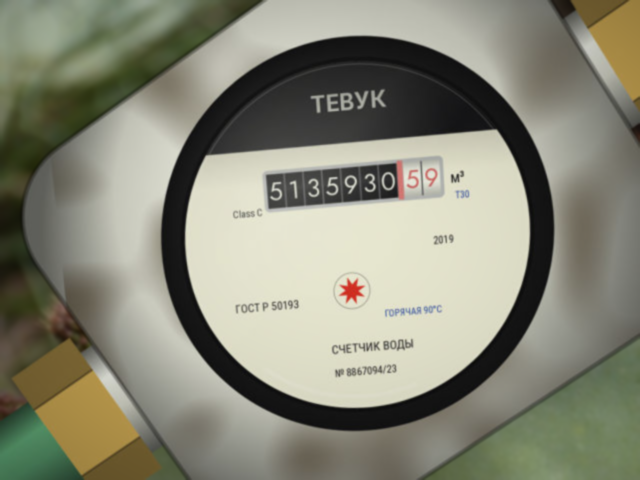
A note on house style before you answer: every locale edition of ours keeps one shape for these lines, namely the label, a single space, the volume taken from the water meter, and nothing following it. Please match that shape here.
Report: 5135930.59 m³
